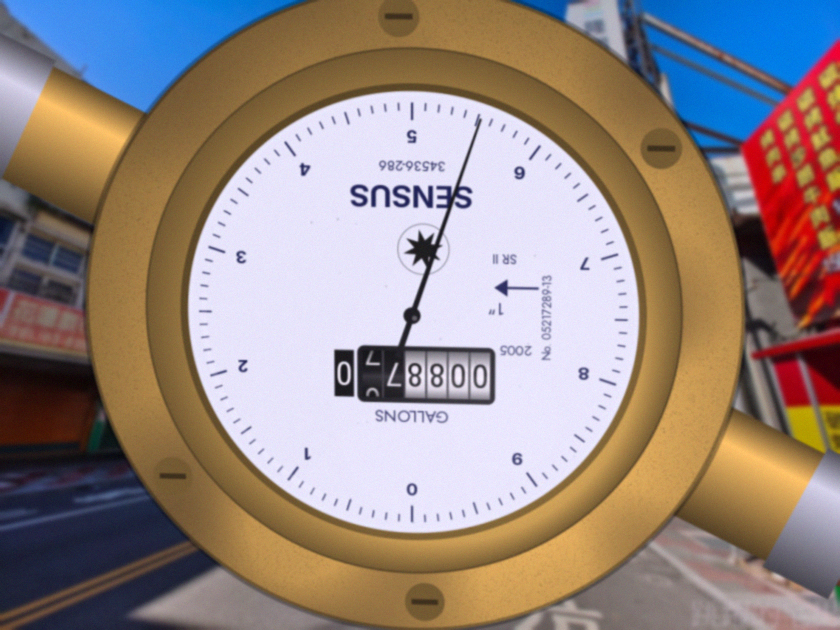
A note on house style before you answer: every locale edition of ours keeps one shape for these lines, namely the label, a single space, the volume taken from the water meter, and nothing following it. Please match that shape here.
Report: 88765.5 gal
